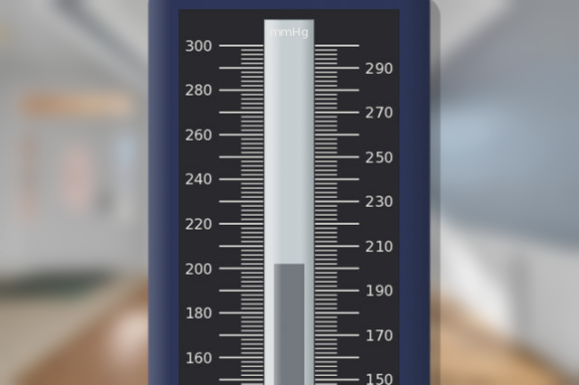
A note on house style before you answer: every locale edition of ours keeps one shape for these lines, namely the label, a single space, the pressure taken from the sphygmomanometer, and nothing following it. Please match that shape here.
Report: 202 mmHg
